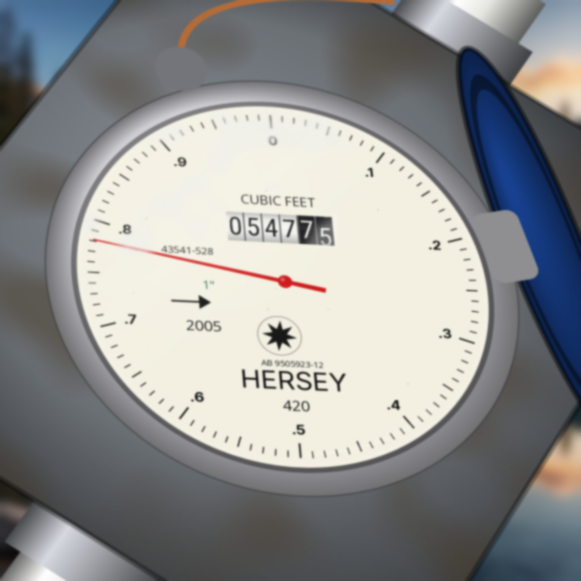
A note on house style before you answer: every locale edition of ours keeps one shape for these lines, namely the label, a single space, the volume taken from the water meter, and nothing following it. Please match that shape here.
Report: 54774.78 ft³
